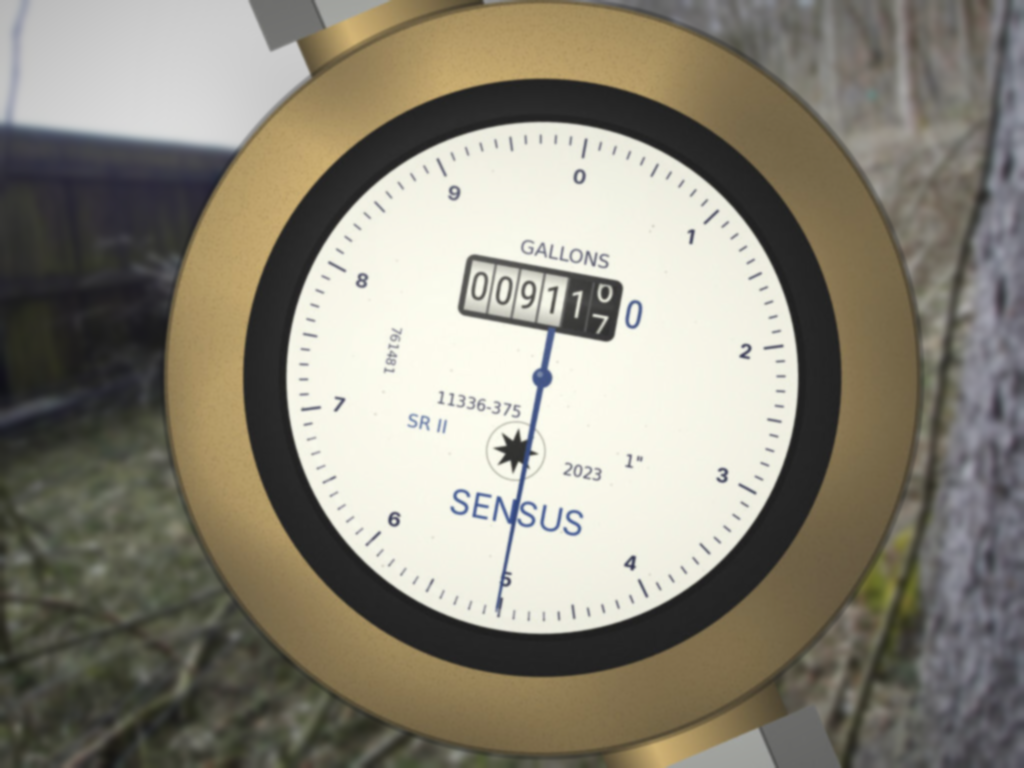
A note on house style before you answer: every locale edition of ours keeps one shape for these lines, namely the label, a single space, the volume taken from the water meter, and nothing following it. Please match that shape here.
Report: 91165.0 gal
